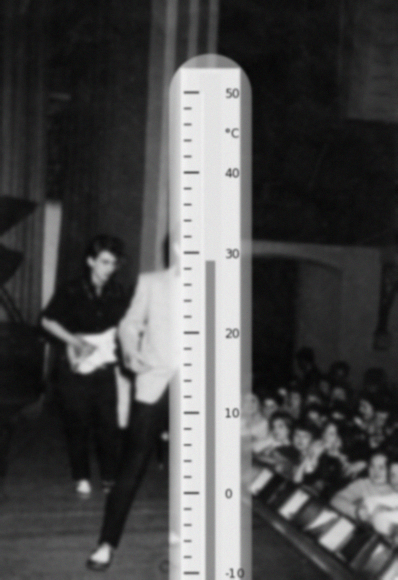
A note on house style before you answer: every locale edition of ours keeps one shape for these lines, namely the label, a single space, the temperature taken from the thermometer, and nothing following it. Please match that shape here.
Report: 29 °C
